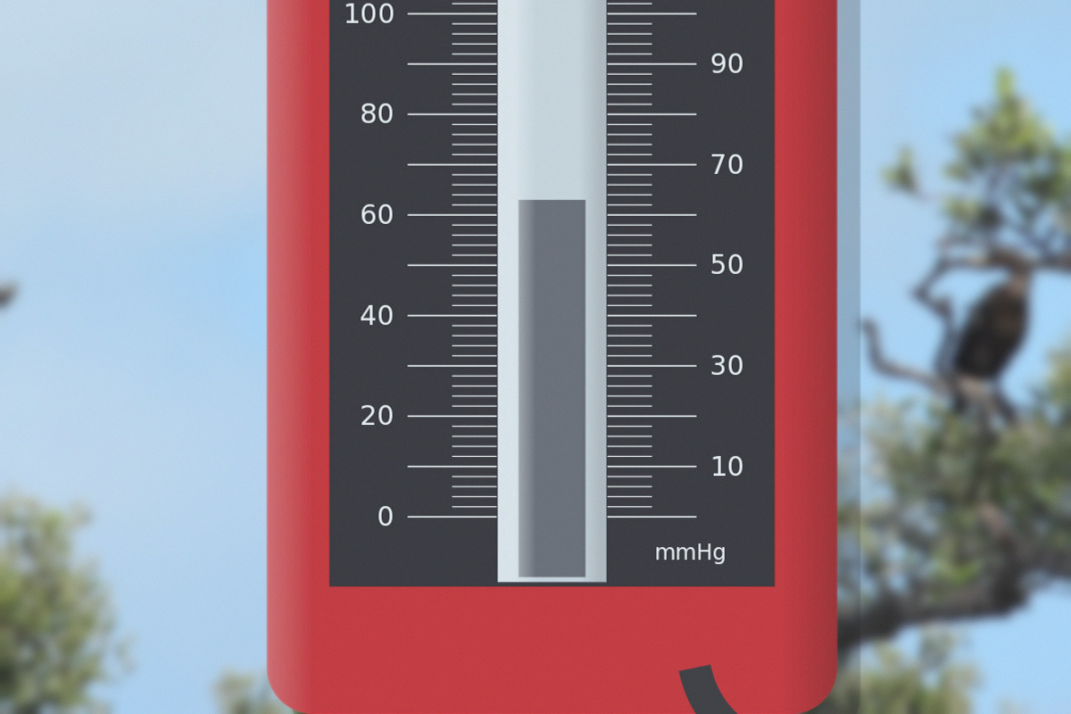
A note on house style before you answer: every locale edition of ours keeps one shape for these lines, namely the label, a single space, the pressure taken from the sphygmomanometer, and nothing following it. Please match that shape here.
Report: 63 mmHg
